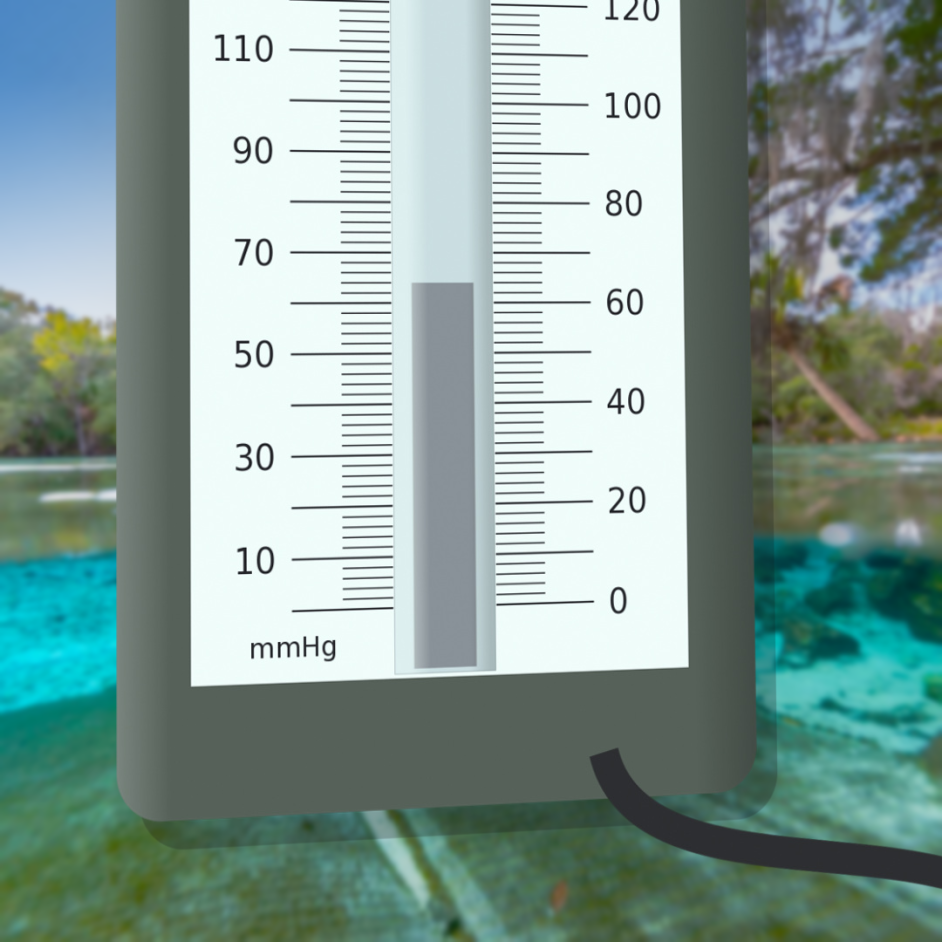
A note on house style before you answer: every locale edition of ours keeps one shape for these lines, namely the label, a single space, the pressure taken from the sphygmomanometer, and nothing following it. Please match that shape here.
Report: 64 mmHg
